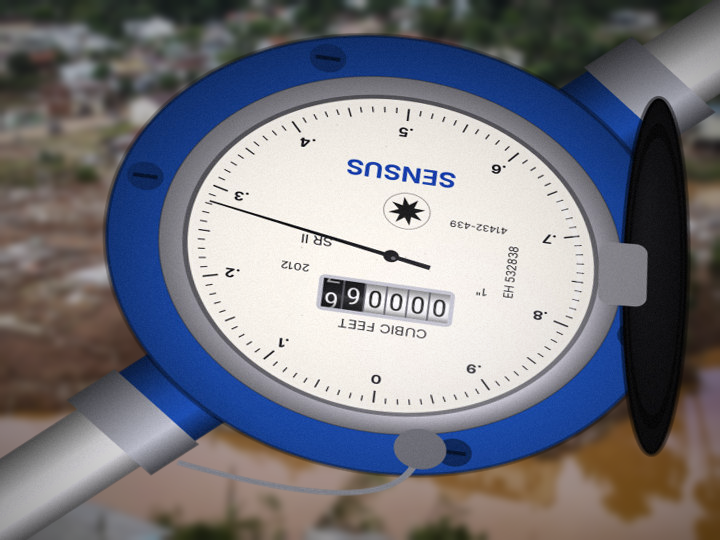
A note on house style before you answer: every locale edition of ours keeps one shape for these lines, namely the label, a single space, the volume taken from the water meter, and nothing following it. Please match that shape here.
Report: 66.28 ft³
